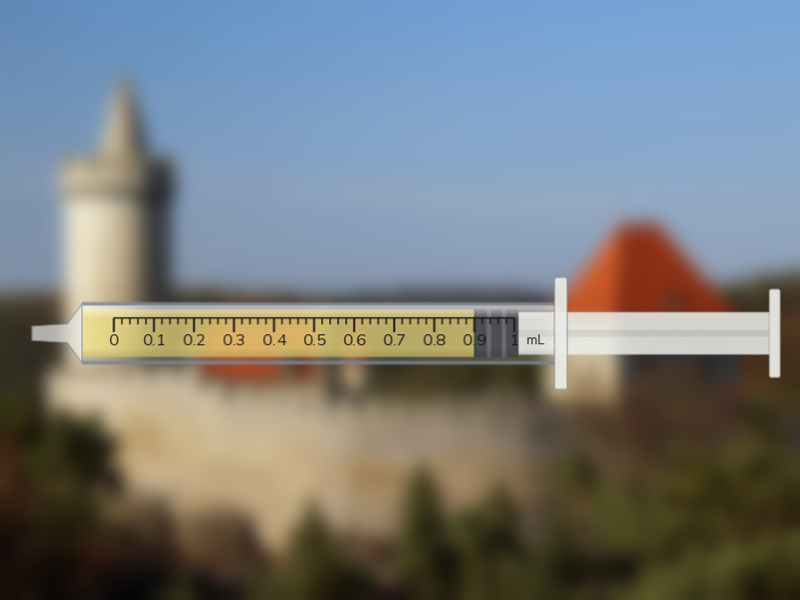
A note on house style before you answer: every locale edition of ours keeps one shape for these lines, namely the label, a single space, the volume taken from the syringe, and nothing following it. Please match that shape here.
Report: 0.9 mL
